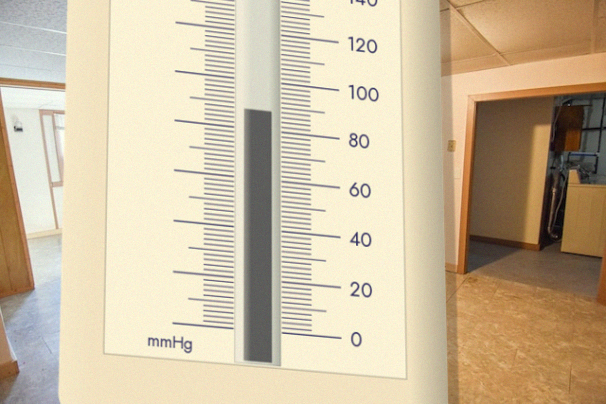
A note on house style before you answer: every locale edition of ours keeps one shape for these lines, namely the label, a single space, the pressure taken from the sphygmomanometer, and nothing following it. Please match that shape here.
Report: 88 mmHg
